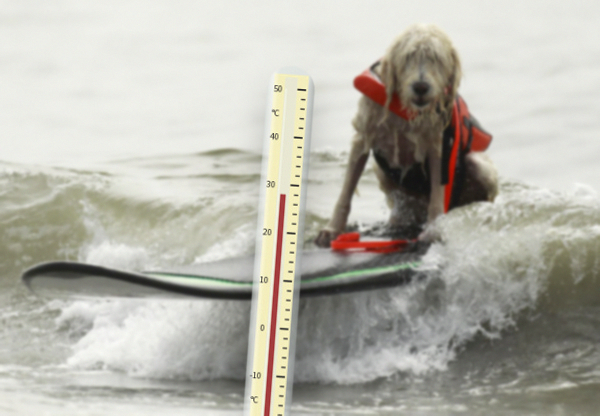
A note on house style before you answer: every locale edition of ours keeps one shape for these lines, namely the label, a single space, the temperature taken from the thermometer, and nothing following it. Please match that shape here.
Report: 28 °C
